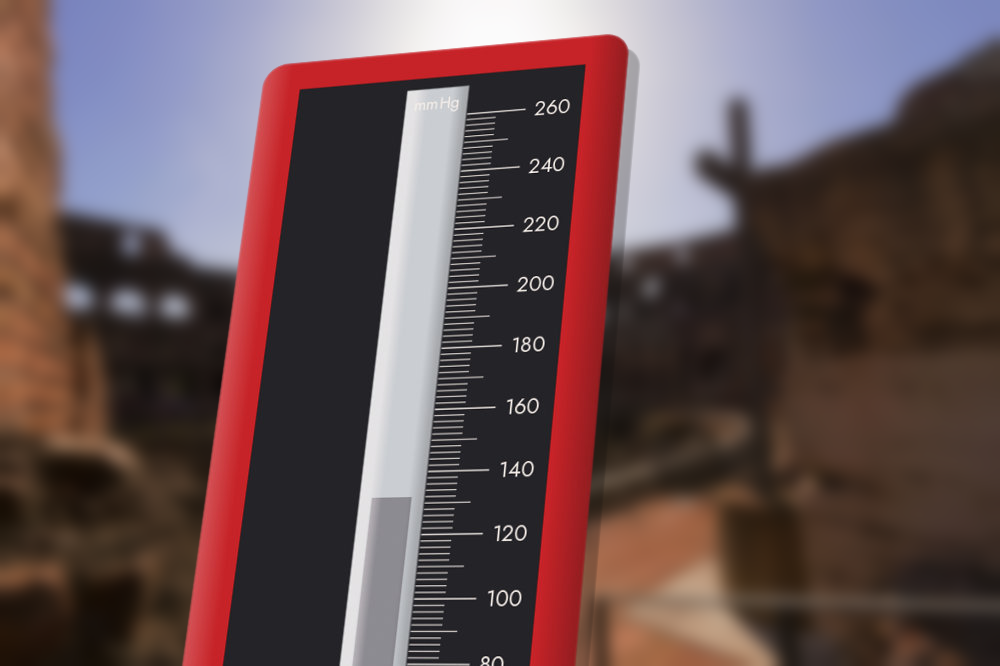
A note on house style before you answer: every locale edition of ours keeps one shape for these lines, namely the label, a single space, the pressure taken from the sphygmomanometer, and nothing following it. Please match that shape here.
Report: 132 mmHg
